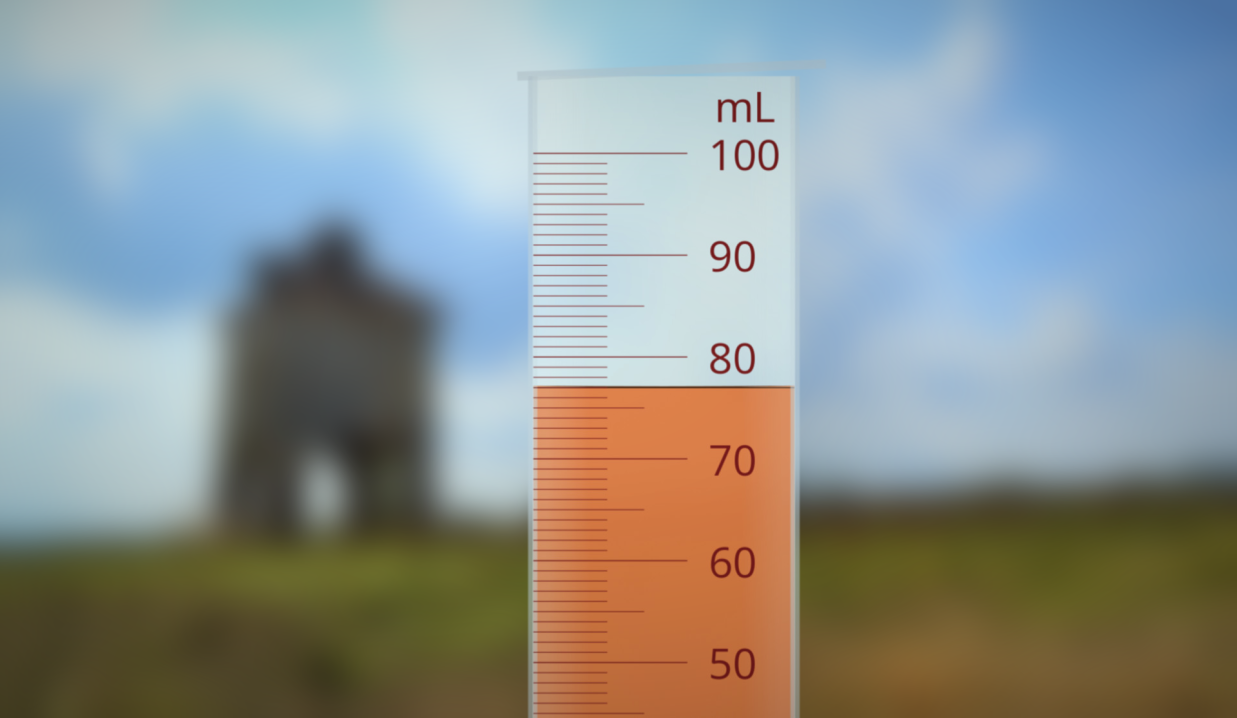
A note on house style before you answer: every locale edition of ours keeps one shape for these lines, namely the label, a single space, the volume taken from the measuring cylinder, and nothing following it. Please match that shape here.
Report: 77 mL
